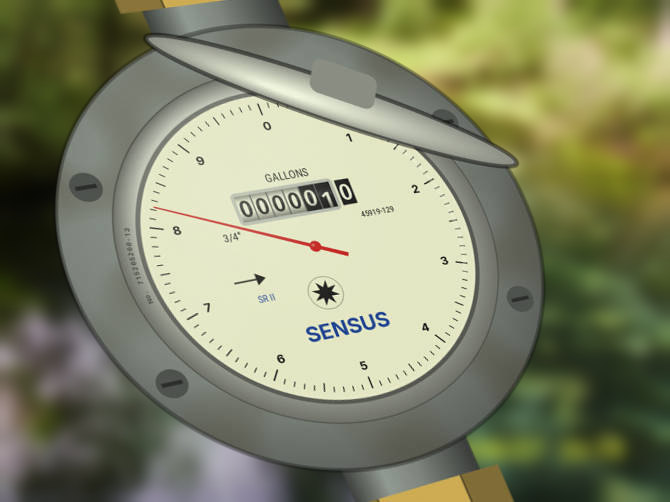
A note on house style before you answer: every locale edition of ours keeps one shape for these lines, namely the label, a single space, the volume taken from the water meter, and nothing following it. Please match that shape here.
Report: 8.2 gal
